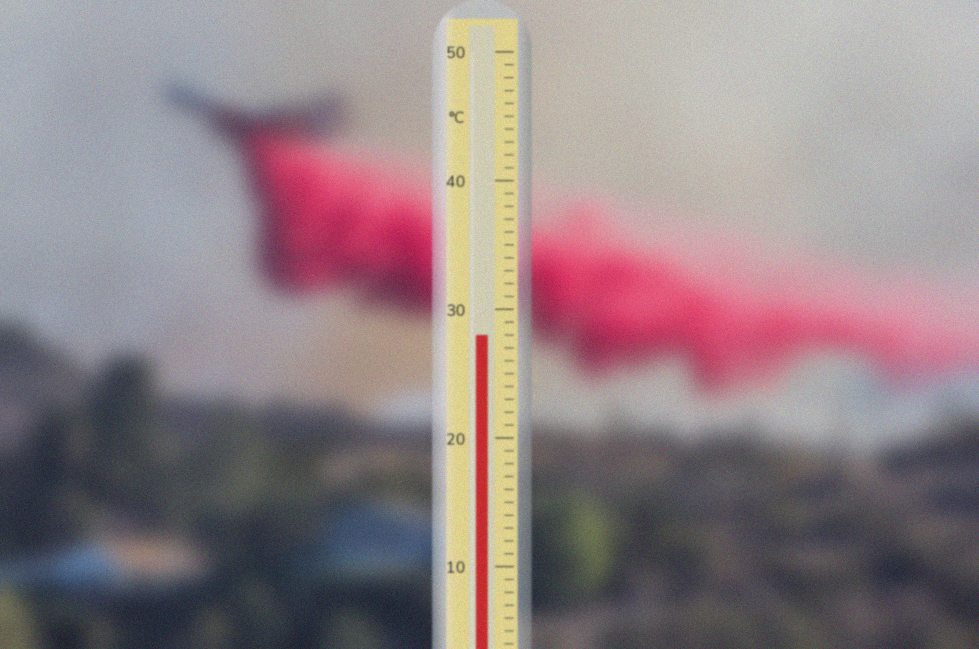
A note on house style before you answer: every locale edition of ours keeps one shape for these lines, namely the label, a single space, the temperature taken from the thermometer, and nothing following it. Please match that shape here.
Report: 28 °C
